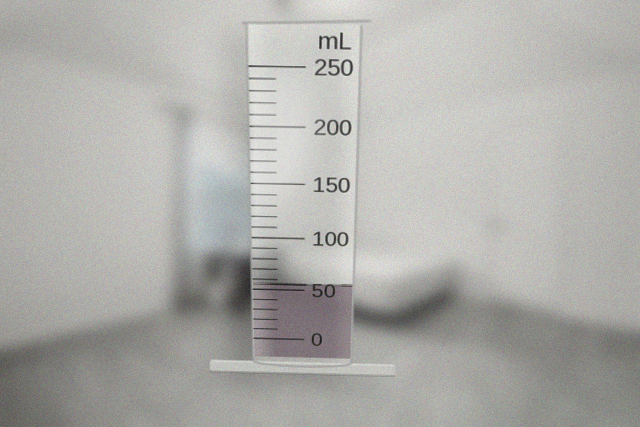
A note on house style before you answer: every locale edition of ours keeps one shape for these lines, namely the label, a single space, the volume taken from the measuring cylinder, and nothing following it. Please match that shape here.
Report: 55 mL
